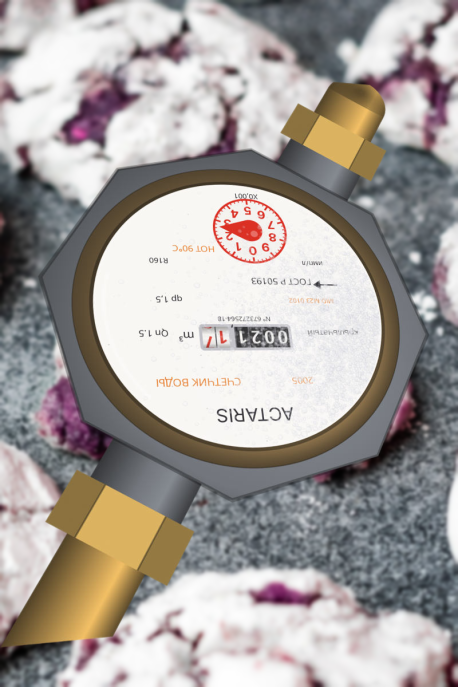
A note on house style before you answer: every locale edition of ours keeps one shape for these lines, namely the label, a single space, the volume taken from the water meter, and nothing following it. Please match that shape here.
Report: 21.172 m³
